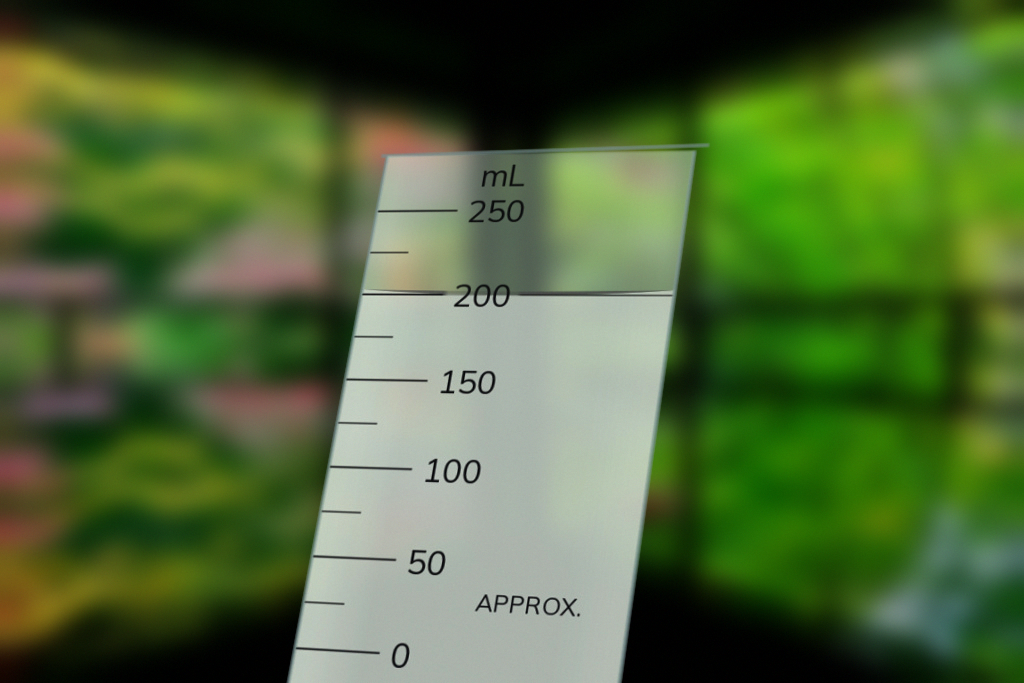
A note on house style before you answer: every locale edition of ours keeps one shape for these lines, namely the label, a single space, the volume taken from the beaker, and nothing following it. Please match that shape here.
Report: 200 mL
